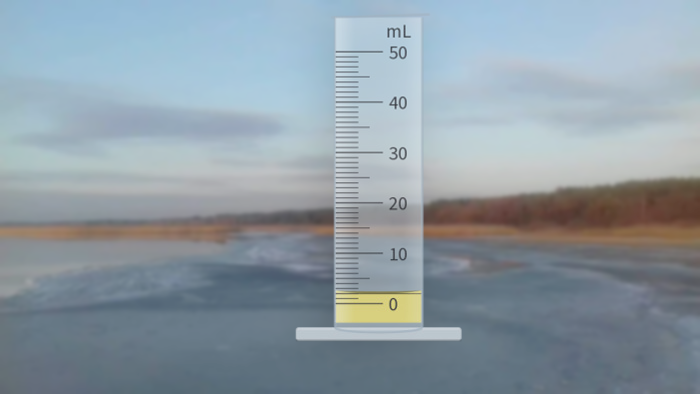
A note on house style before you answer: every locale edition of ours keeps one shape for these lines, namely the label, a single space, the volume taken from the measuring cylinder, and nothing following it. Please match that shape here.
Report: 2 mL
